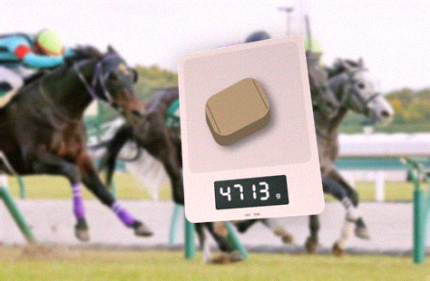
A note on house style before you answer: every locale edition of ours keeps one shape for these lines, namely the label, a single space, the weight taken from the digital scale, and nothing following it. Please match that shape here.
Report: 4713 g
